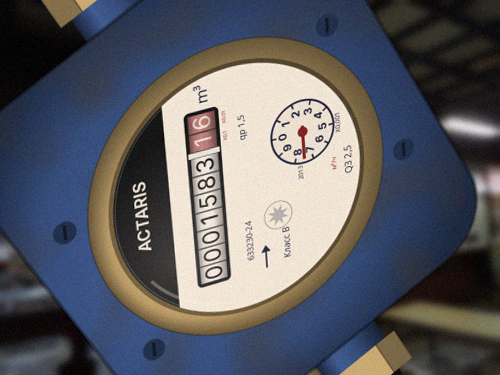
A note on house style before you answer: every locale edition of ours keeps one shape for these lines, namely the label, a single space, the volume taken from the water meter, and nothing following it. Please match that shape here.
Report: 1583.167 m³
